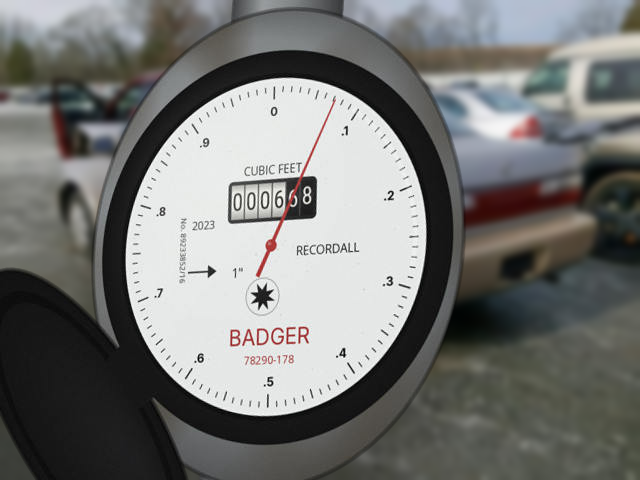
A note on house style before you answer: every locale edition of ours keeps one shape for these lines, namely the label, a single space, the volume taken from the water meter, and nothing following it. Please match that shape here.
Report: 668.07 ft³
